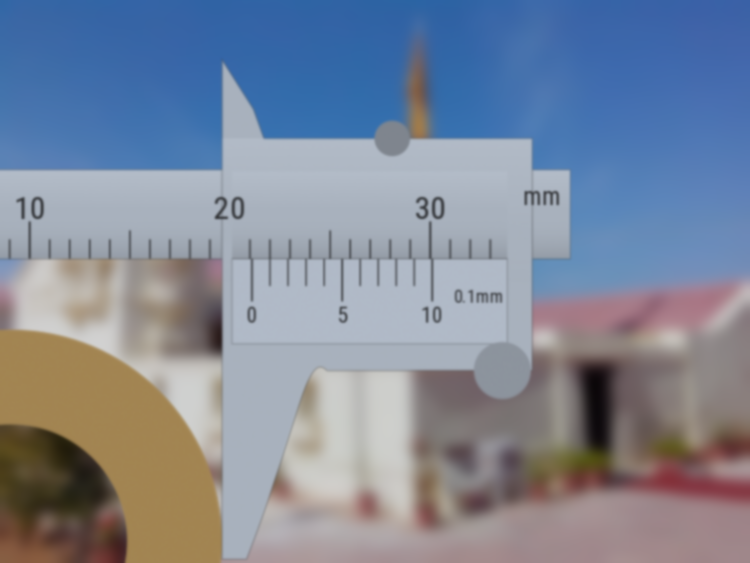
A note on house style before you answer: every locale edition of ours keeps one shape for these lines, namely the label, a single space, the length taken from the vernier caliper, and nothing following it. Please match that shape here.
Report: 21.1 mm
